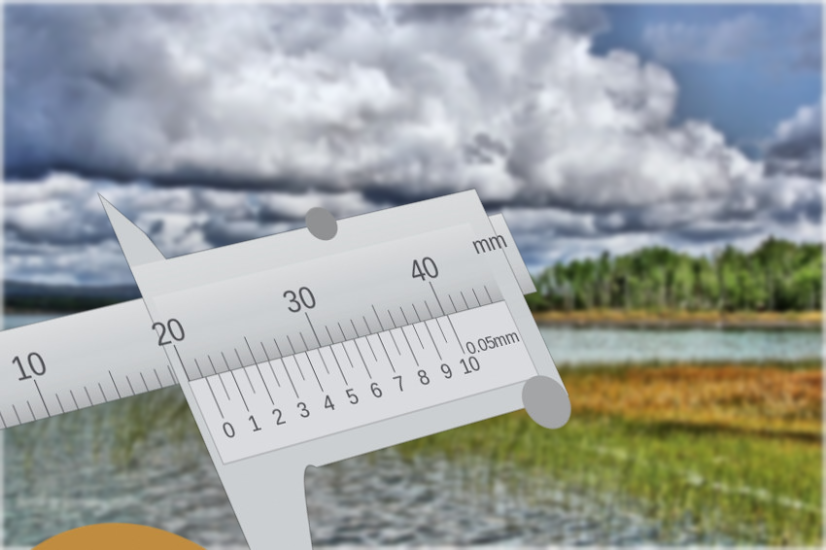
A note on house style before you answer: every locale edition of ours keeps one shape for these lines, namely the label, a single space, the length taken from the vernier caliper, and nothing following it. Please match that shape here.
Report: 21.2 mm
